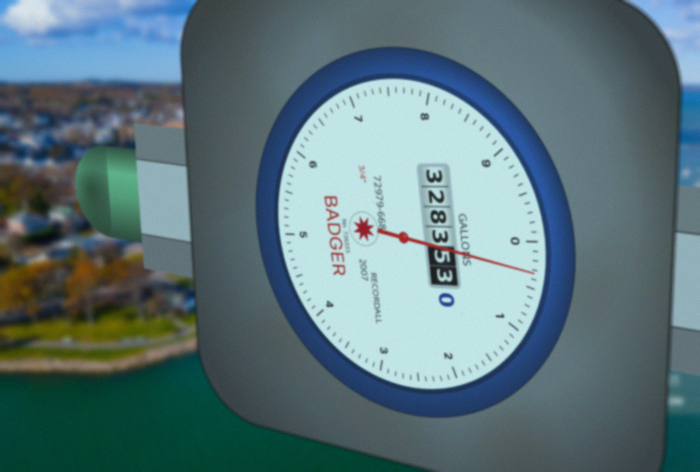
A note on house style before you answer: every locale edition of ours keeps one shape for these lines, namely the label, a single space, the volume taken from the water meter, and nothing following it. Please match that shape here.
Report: 3283530.3 gal
